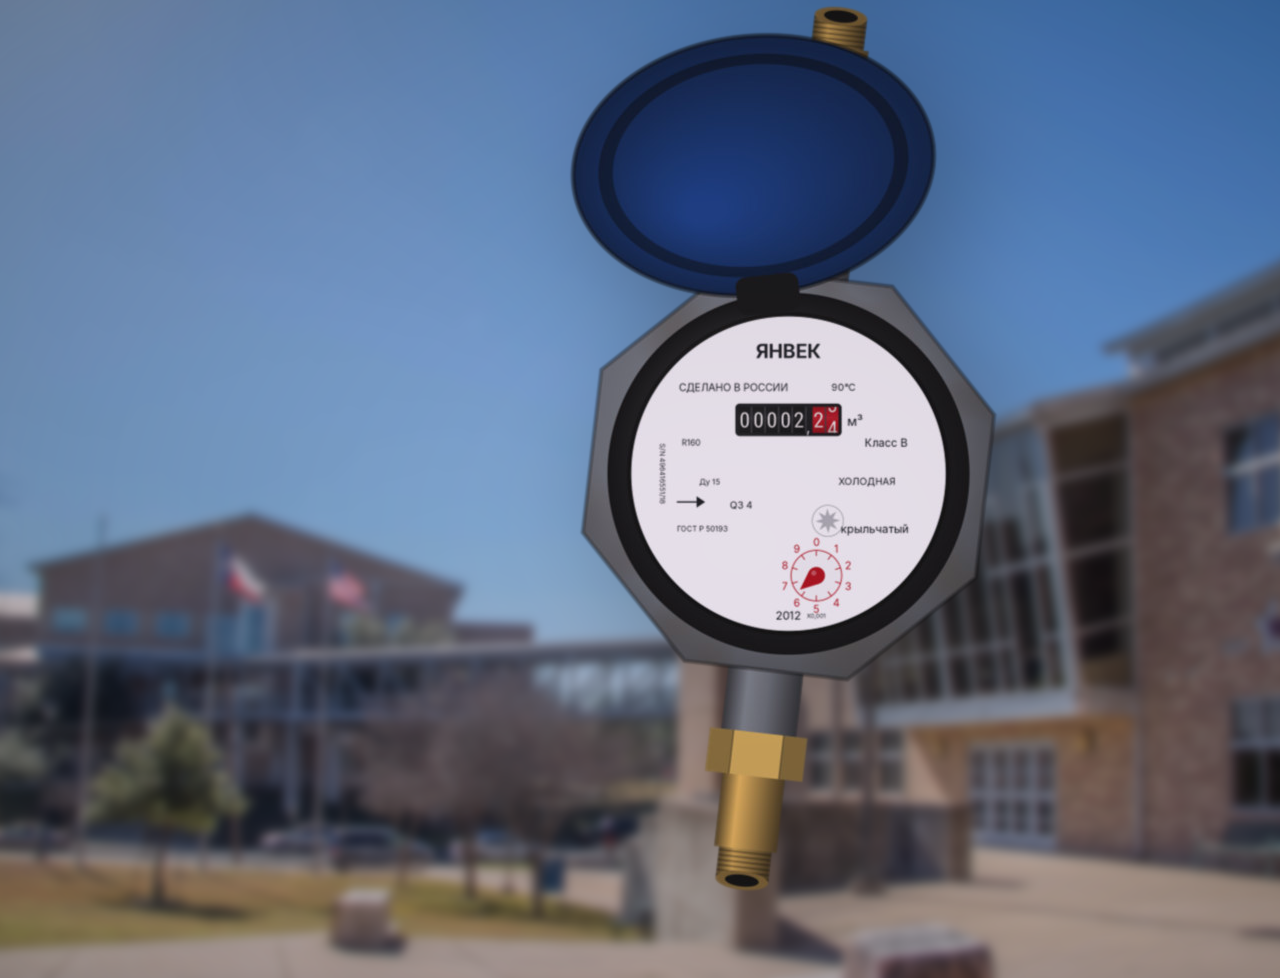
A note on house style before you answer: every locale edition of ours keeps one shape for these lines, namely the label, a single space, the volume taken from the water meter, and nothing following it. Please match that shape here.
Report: 2.236 m³
